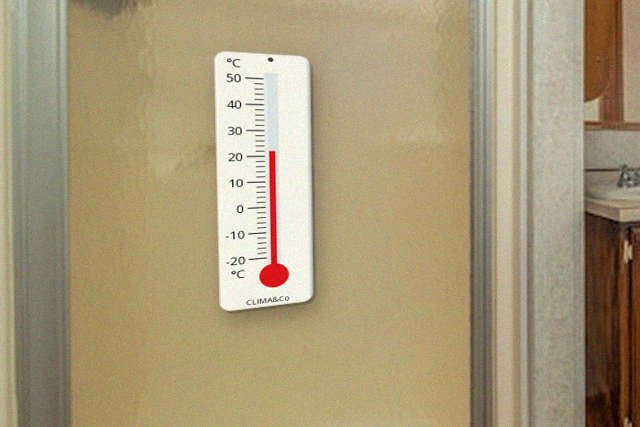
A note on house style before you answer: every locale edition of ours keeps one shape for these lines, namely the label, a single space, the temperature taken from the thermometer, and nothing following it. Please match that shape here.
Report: 22 °C
